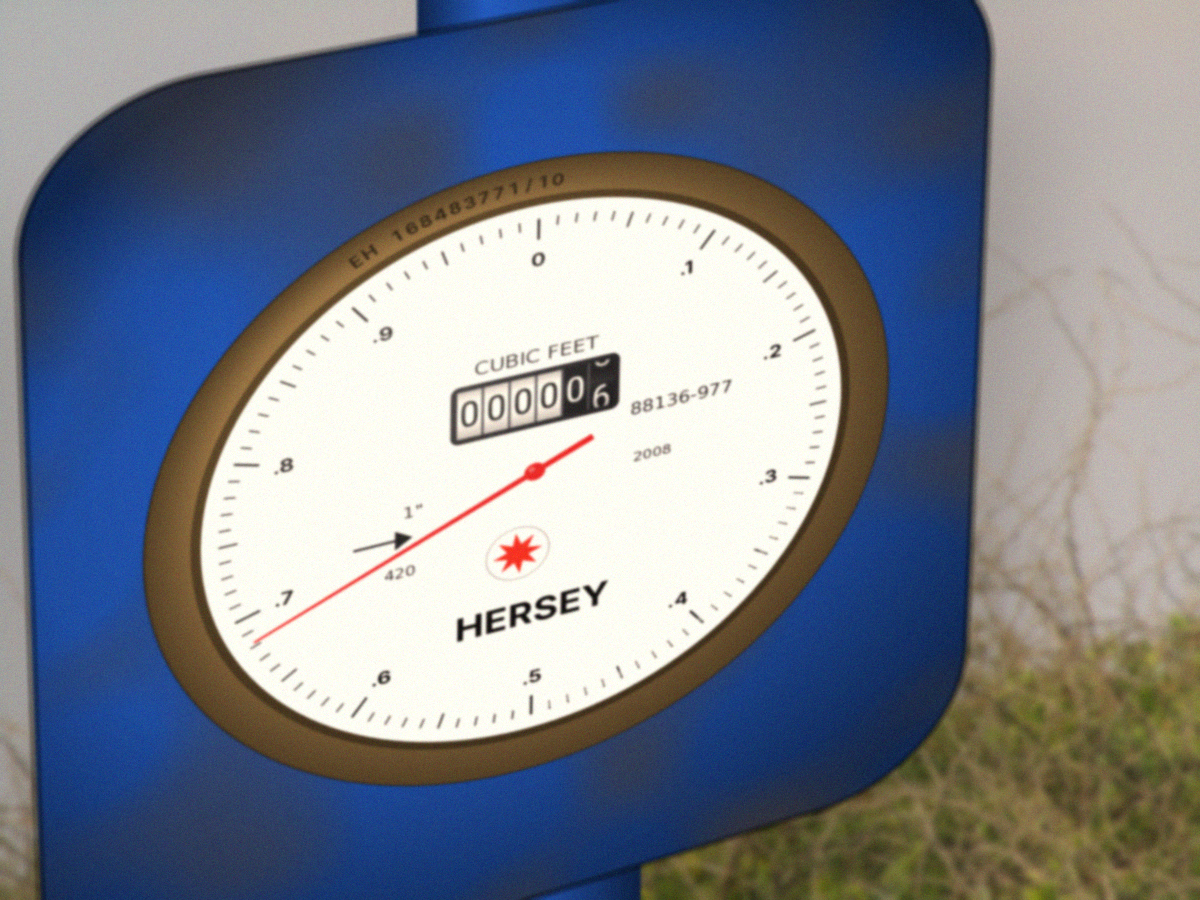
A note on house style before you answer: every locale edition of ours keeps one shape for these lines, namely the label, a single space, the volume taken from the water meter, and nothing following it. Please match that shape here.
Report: 5.68 ft³
